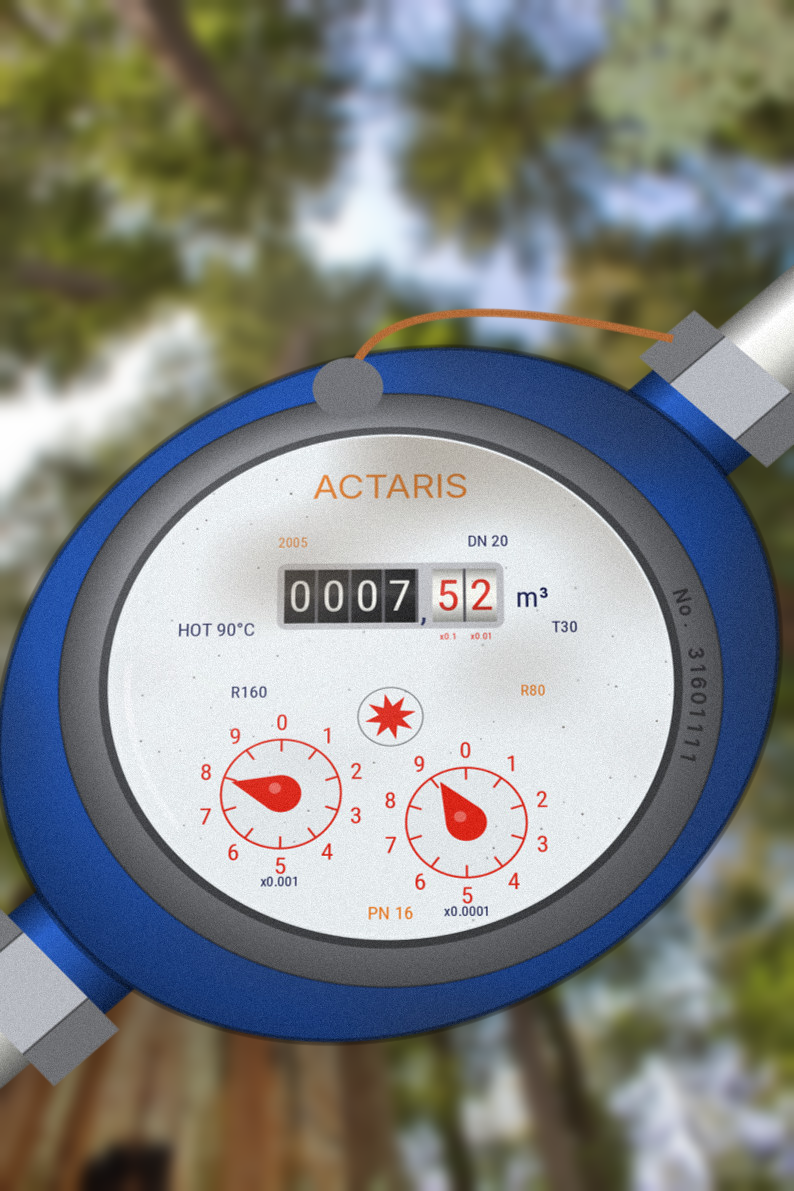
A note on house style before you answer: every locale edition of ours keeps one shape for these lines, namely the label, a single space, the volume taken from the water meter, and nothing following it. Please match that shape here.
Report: 7.5279 m³
